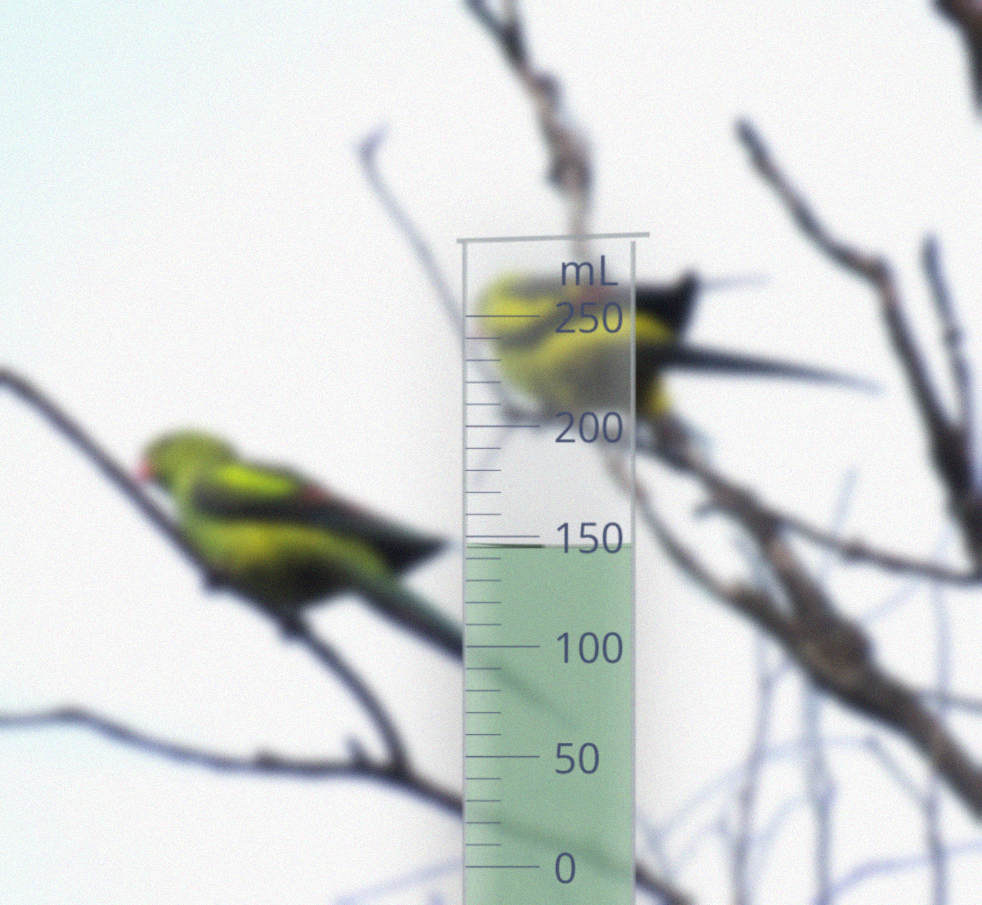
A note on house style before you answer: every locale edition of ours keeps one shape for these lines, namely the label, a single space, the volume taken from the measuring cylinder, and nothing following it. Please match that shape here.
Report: 145 mL
